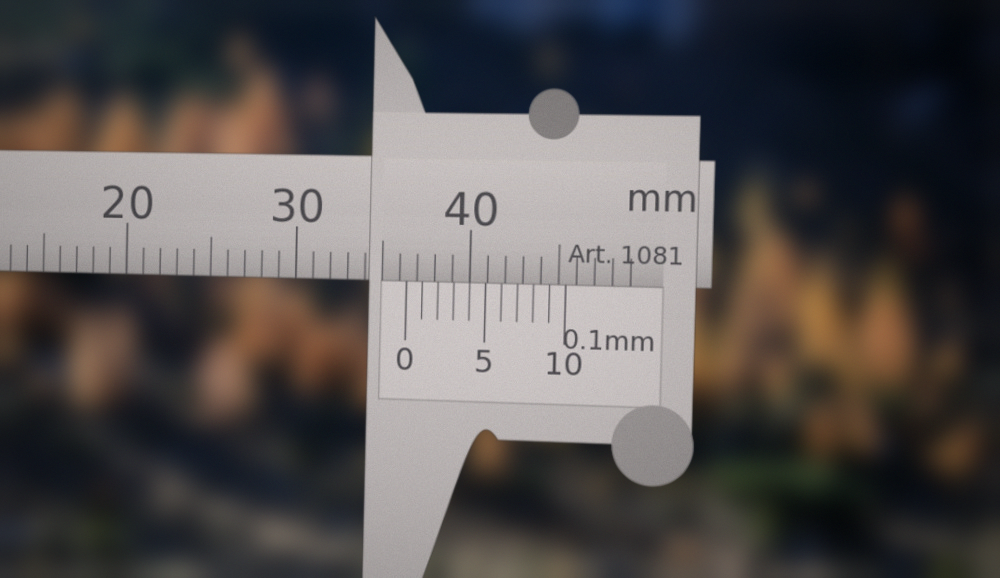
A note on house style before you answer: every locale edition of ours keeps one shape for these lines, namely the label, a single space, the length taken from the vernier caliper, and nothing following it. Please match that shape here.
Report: 36.4 mm
